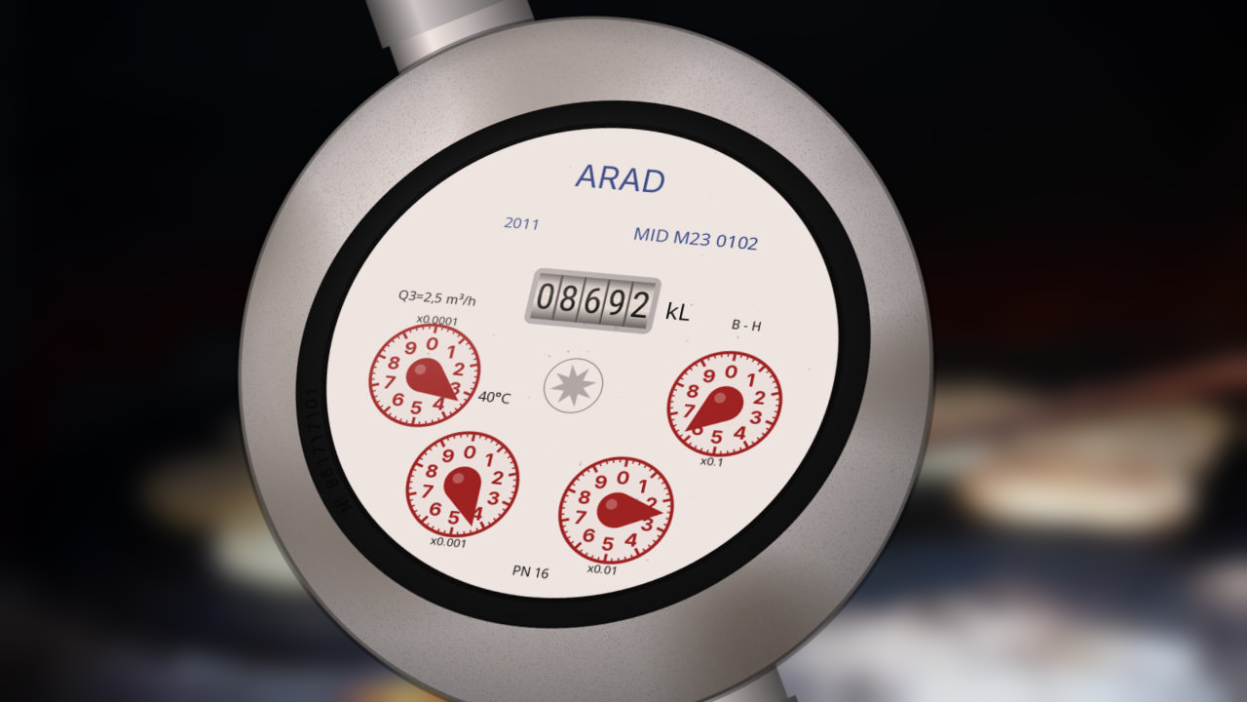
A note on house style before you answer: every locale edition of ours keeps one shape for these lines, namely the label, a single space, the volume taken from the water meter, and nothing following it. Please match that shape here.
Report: 8692.6243 kL
